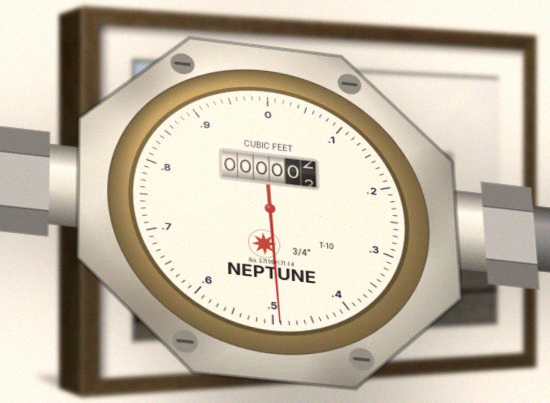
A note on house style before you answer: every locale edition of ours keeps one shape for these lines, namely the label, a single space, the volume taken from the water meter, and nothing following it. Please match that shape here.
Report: 2.49 ft³
